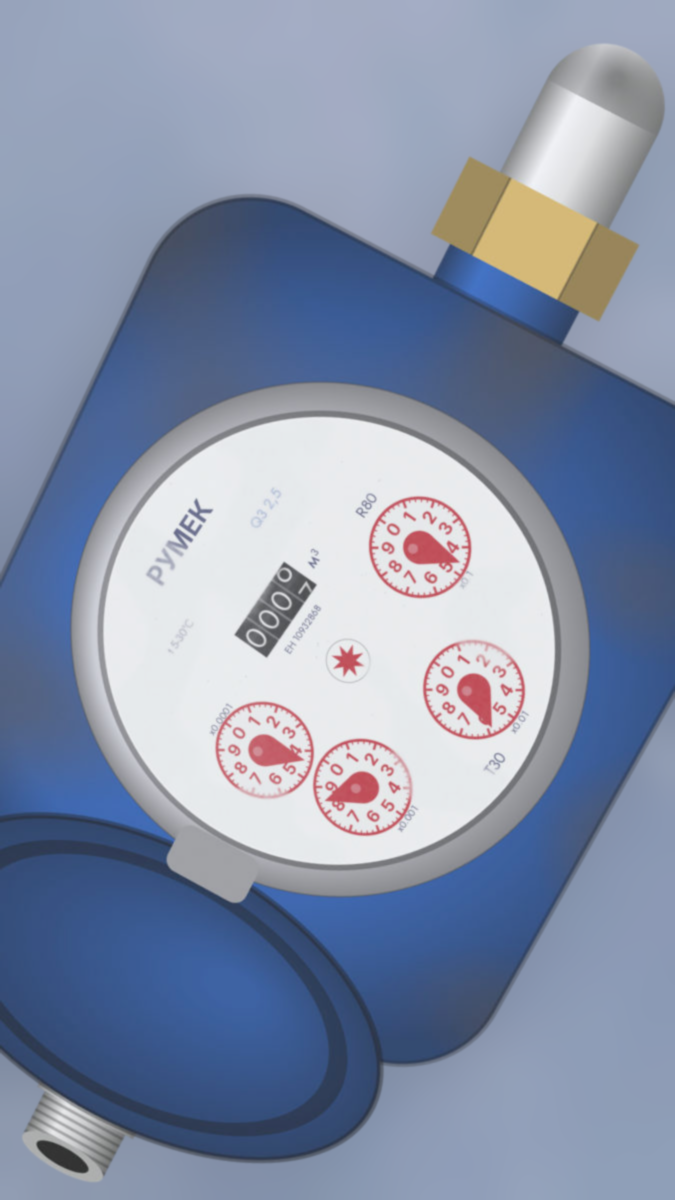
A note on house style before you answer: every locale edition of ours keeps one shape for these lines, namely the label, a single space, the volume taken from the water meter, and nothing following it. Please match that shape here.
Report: 6.4584 m³
